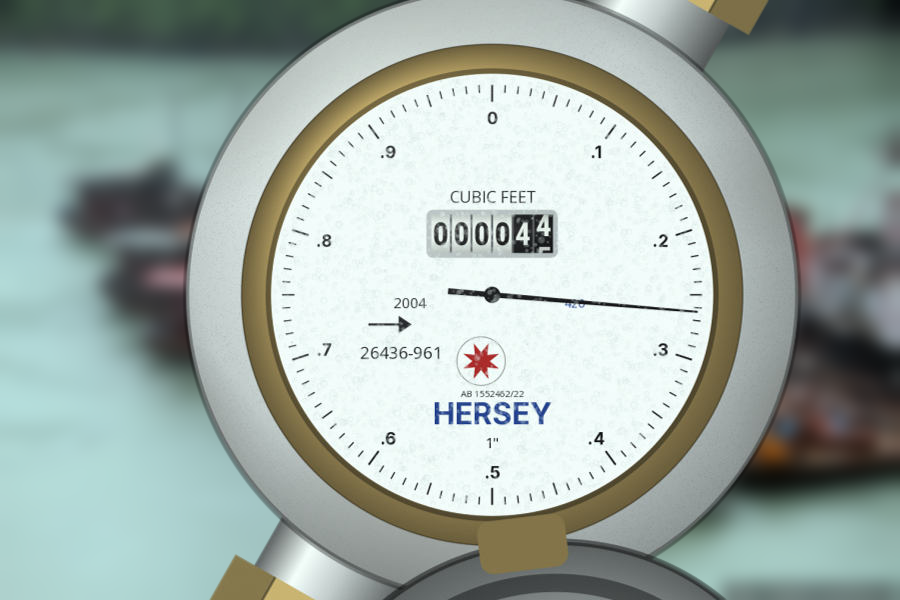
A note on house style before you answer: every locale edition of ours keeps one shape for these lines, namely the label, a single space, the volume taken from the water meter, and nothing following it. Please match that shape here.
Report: 44.26 ft³
